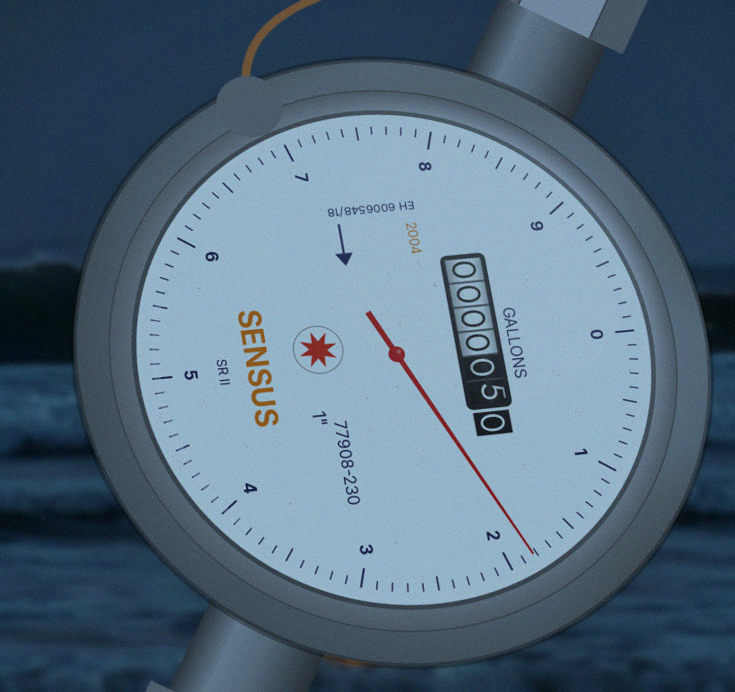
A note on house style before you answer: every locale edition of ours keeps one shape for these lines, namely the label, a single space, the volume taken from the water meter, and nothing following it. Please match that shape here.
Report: 51.8 gal
